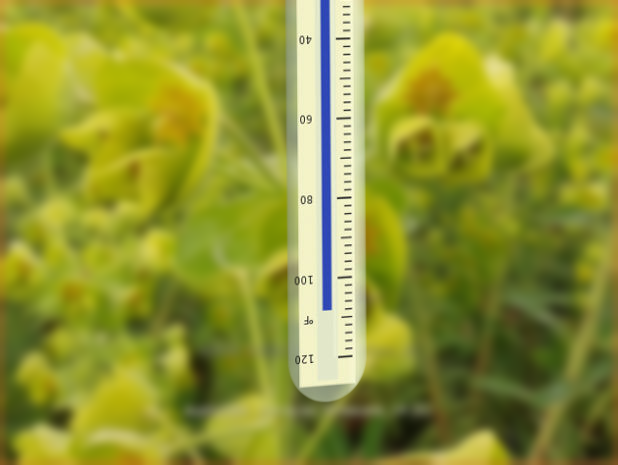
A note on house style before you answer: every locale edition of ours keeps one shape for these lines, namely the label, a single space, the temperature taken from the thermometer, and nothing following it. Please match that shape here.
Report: 108 °F
